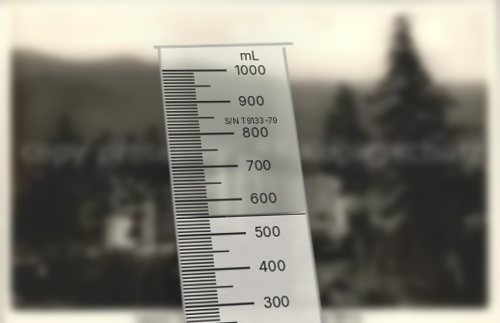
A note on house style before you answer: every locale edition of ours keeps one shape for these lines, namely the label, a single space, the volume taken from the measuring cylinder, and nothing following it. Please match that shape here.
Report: 550 mL
